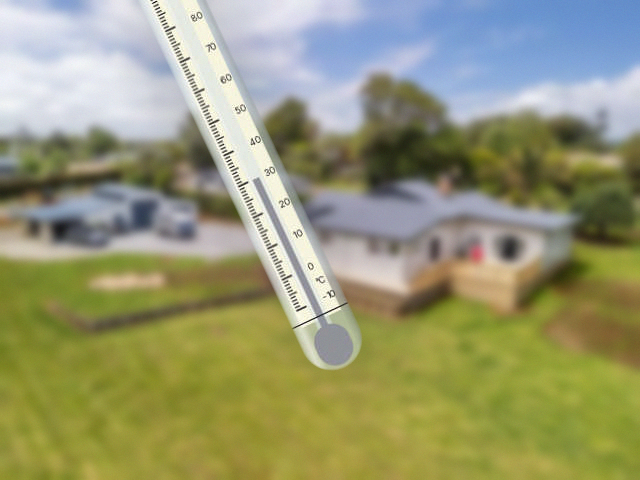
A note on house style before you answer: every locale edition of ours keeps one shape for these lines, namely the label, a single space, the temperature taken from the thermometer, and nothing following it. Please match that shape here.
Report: 30 °C
